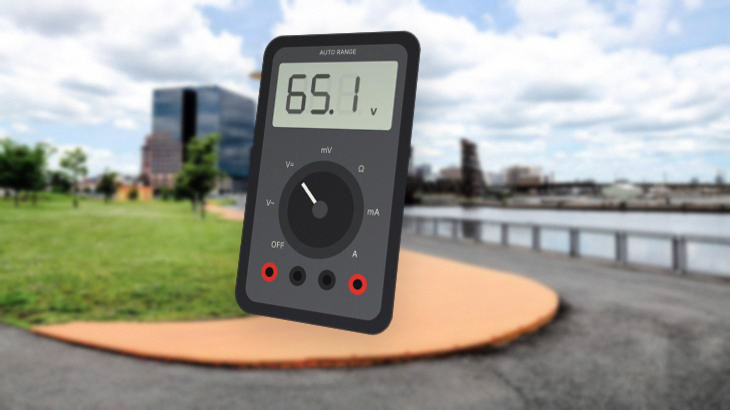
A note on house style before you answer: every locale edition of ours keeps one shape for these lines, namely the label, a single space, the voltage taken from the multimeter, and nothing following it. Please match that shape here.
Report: 65.1 V
